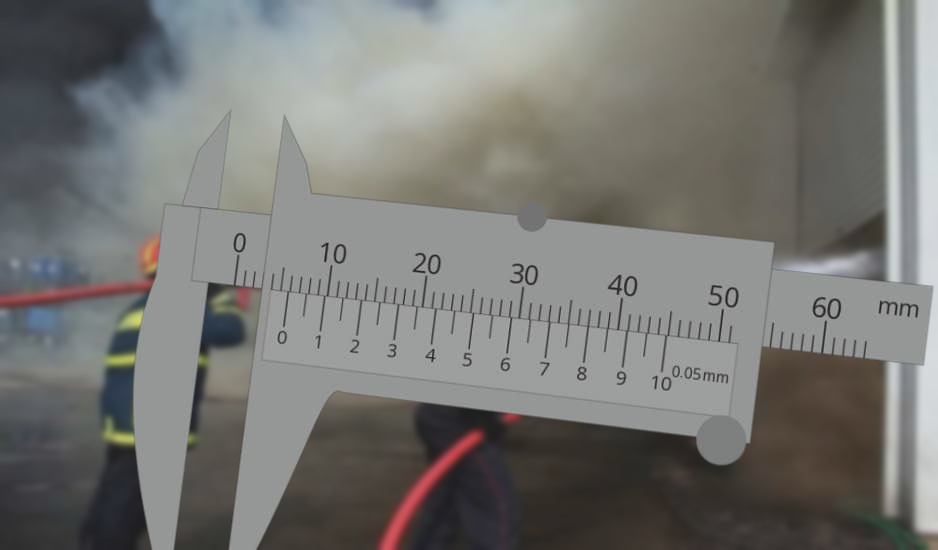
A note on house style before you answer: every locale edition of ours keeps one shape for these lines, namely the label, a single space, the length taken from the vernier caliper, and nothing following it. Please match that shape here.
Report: 5.8 mm
